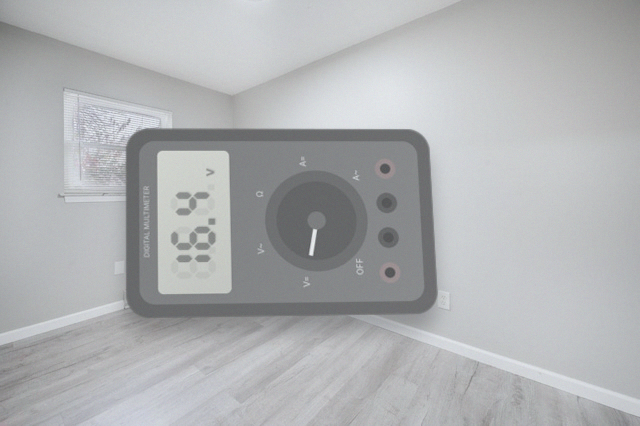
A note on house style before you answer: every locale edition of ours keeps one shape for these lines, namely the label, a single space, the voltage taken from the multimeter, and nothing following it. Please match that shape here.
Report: 16.4 V
